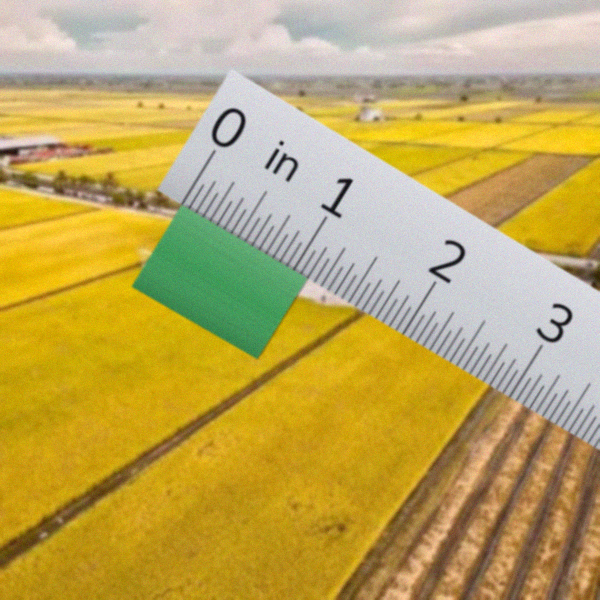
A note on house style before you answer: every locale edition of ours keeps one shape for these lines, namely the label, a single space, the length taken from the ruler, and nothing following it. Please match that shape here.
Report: 1.125 in
